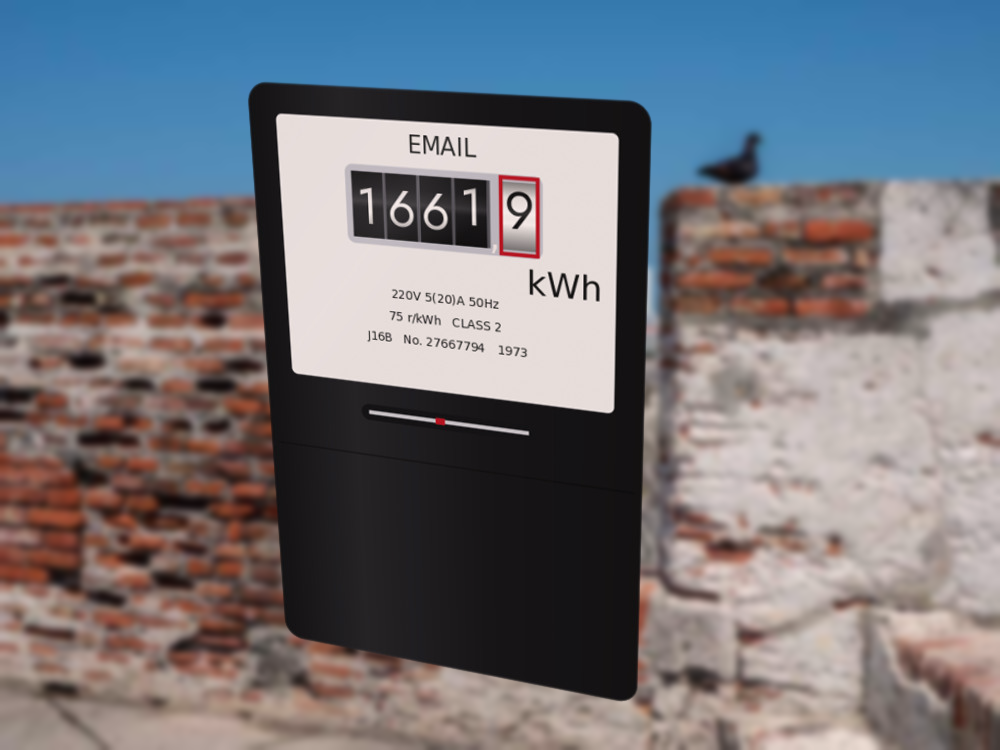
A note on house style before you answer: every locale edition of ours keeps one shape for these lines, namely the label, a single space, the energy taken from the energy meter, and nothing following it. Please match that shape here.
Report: 1661.9 kWh
